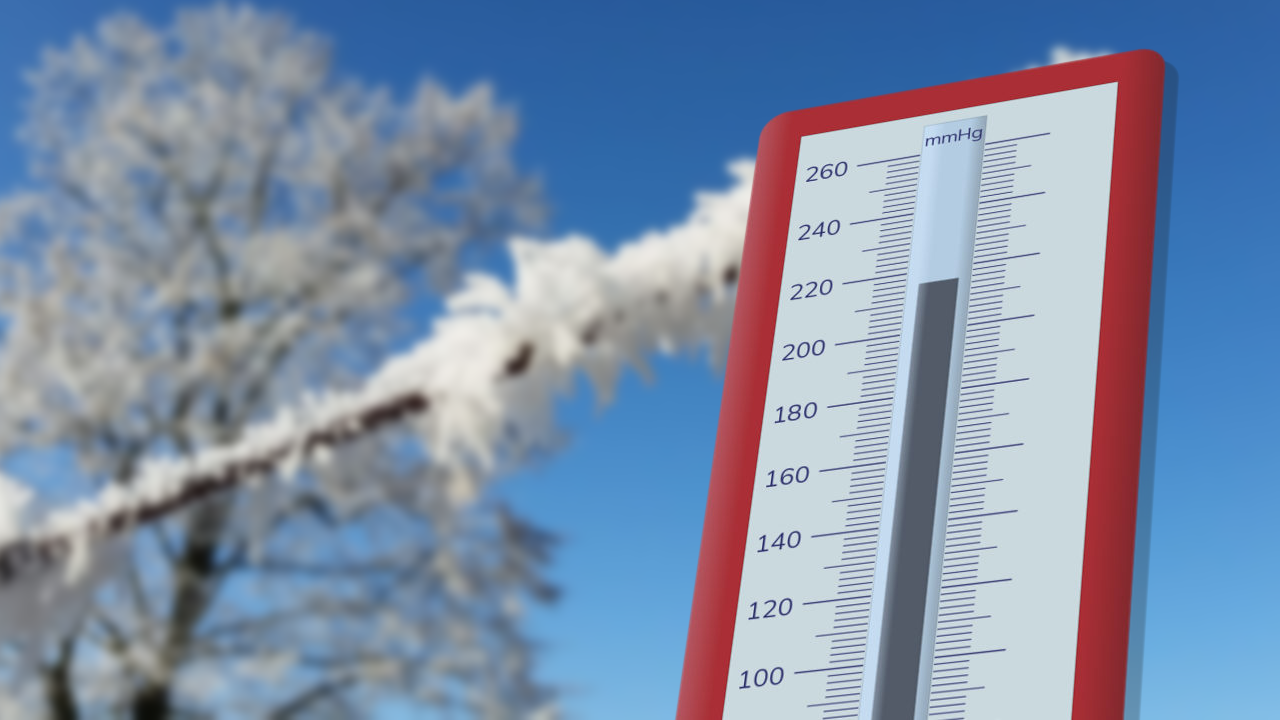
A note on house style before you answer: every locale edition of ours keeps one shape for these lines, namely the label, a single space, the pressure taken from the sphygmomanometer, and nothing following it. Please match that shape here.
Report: 216 mmHg
